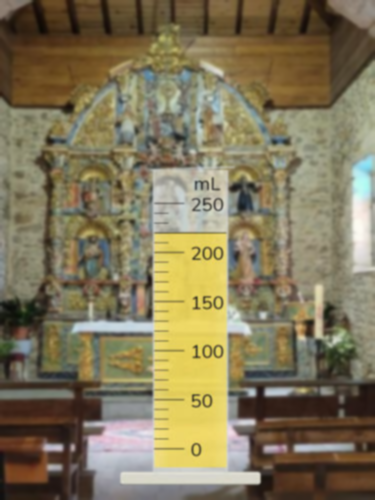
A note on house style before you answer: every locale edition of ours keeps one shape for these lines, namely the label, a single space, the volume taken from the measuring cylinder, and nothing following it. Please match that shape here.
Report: 220 mL
